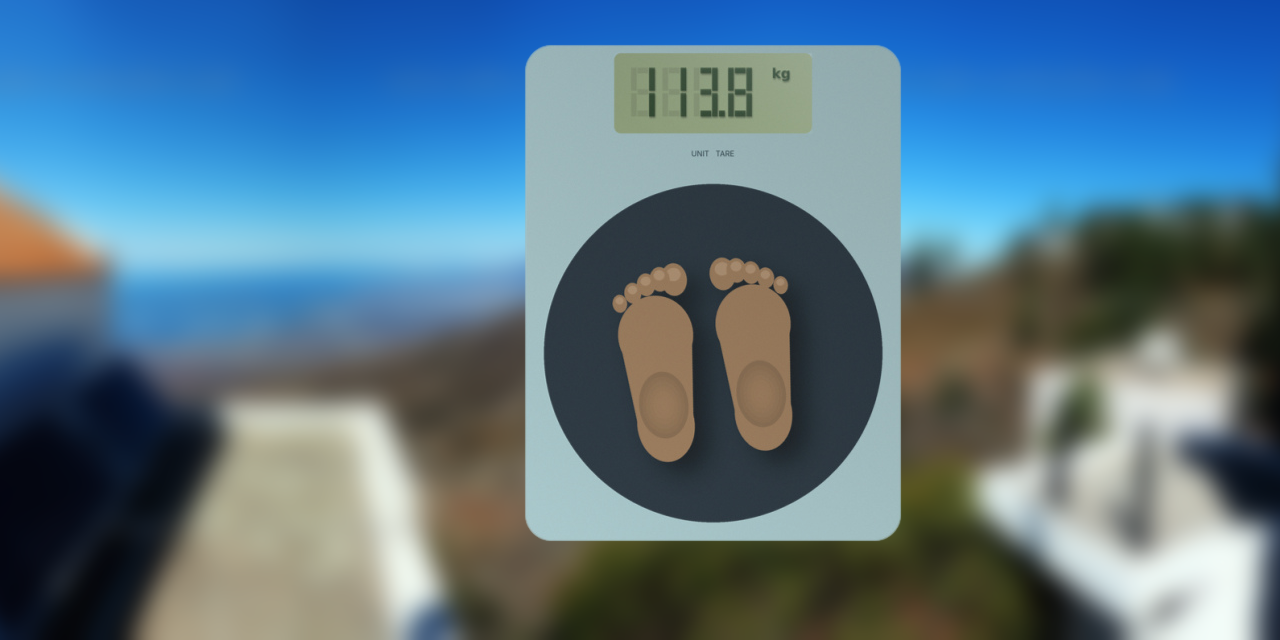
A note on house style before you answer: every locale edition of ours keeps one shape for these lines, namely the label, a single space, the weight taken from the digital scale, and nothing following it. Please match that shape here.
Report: 113.8 kg
